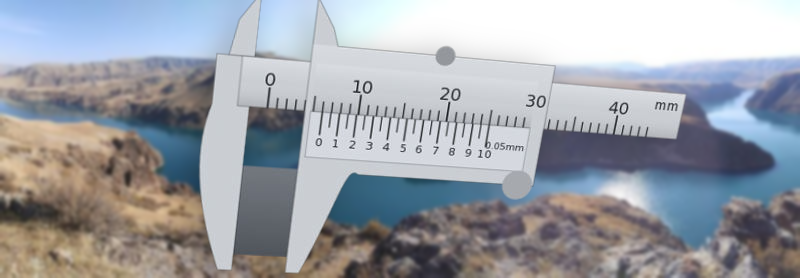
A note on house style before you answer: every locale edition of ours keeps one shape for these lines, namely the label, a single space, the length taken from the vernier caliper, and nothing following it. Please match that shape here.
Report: 6.0 mm
